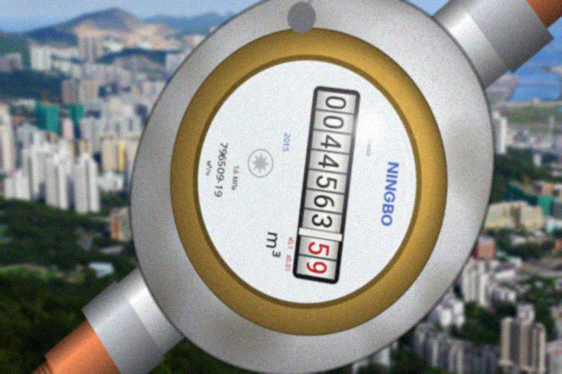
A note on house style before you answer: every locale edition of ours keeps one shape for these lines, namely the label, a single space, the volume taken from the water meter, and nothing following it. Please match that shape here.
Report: 44563.59 m³
